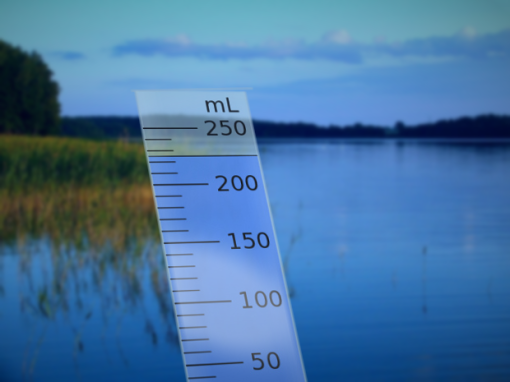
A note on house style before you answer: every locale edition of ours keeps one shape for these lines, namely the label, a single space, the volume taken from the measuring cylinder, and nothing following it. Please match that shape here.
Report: 225 mL
